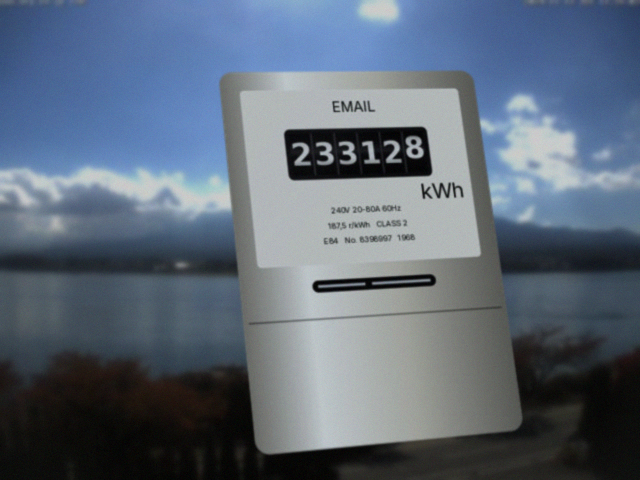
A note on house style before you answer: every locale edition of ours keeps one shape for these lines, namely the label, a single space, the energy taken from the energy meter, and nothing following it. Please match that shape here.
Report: 233128 kWh
